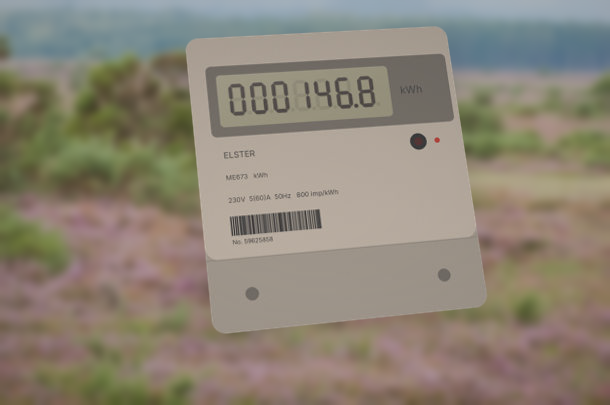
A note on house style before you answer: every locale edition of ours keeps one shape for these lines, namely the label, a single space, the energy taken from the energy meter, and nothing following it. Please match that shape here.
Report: 146.8 kWh
